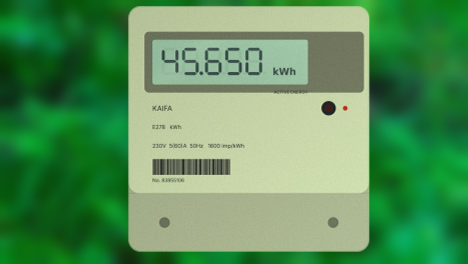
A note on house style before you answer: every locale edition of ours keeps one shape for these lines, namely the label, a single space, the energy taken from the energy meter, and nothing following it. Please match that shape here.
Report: 45.650 kWh
